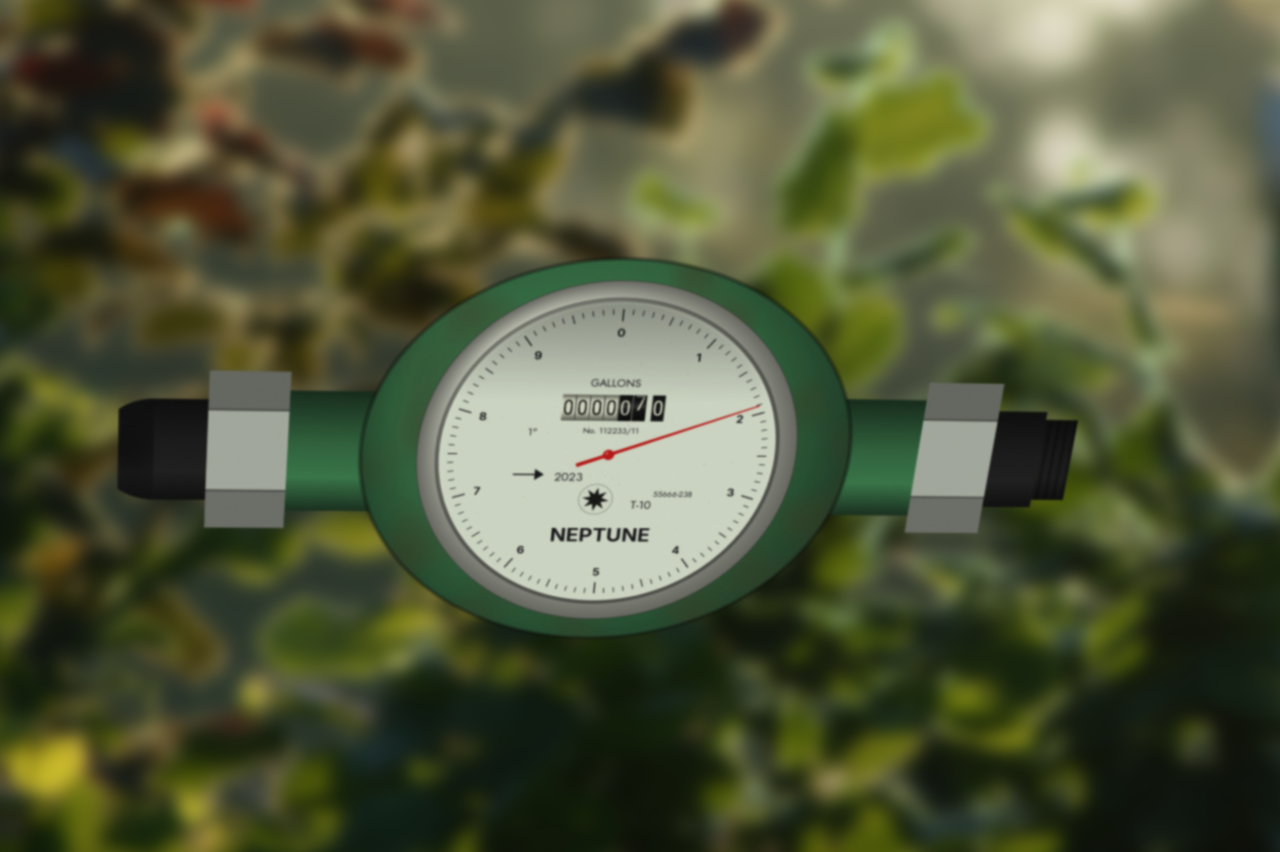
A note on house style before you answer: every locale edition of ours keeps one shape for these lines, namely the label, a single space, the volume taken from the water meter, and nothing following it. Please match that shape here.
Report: 71.9 gal
